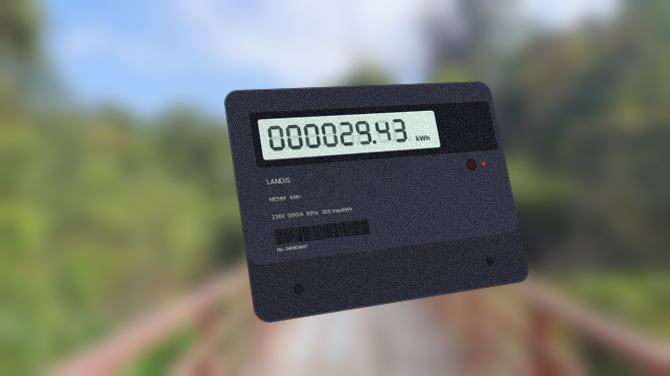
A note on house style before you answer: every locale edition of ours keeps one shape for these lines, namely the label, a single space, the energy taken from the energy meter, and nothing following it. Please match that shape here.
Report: 29.43 kWh
